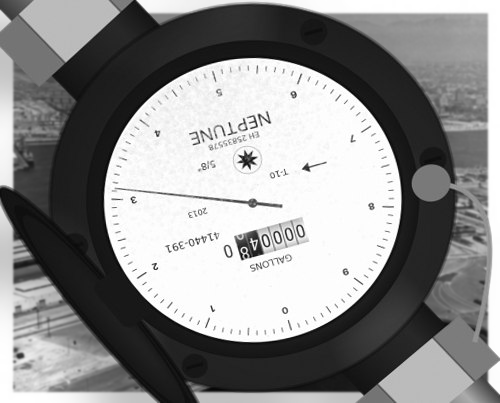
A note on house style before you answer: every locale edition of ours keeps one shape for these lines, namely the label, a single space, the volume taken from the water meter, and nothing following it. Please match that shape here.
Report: 483.1 gal
